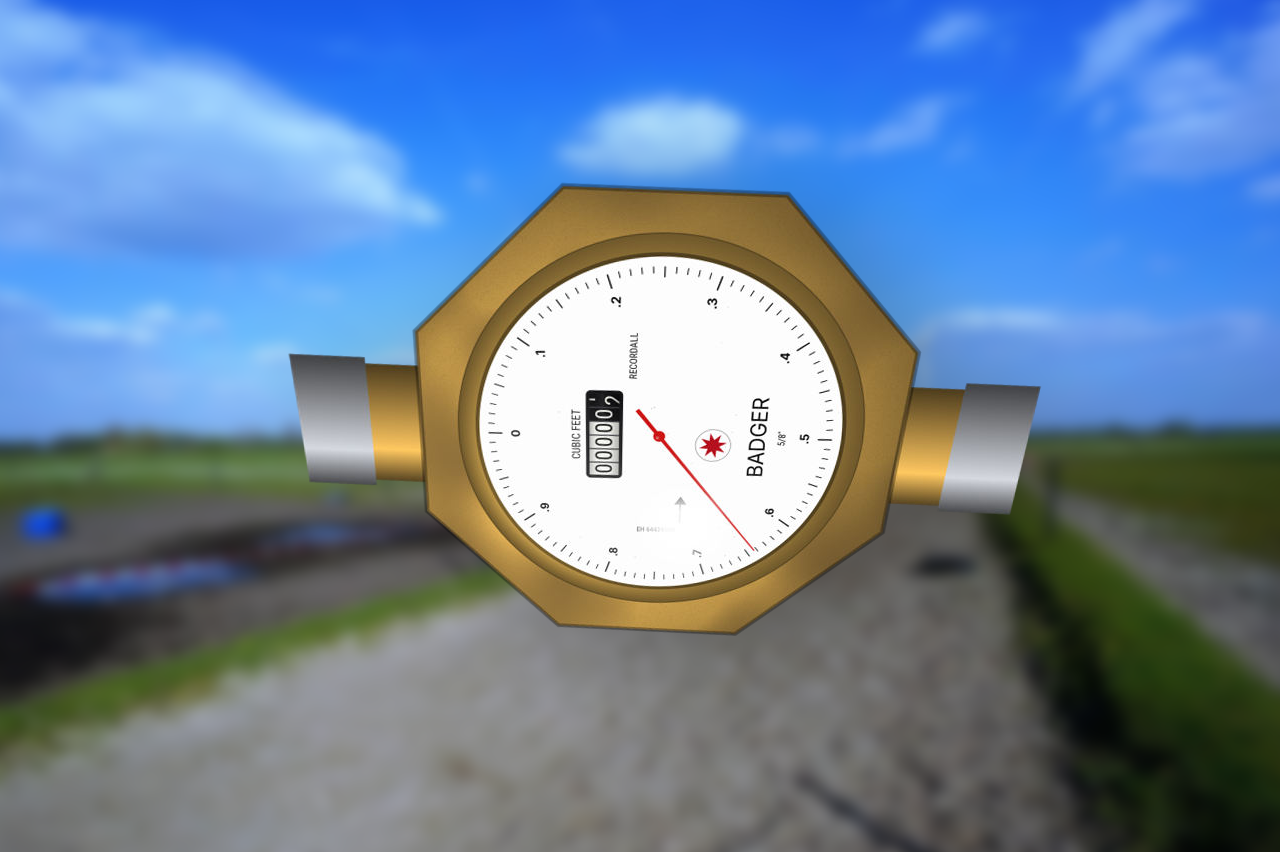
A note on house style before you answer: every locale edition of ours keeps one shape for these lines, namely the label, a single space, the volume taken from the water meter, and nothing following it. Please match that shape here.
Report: 1.64 ft³
